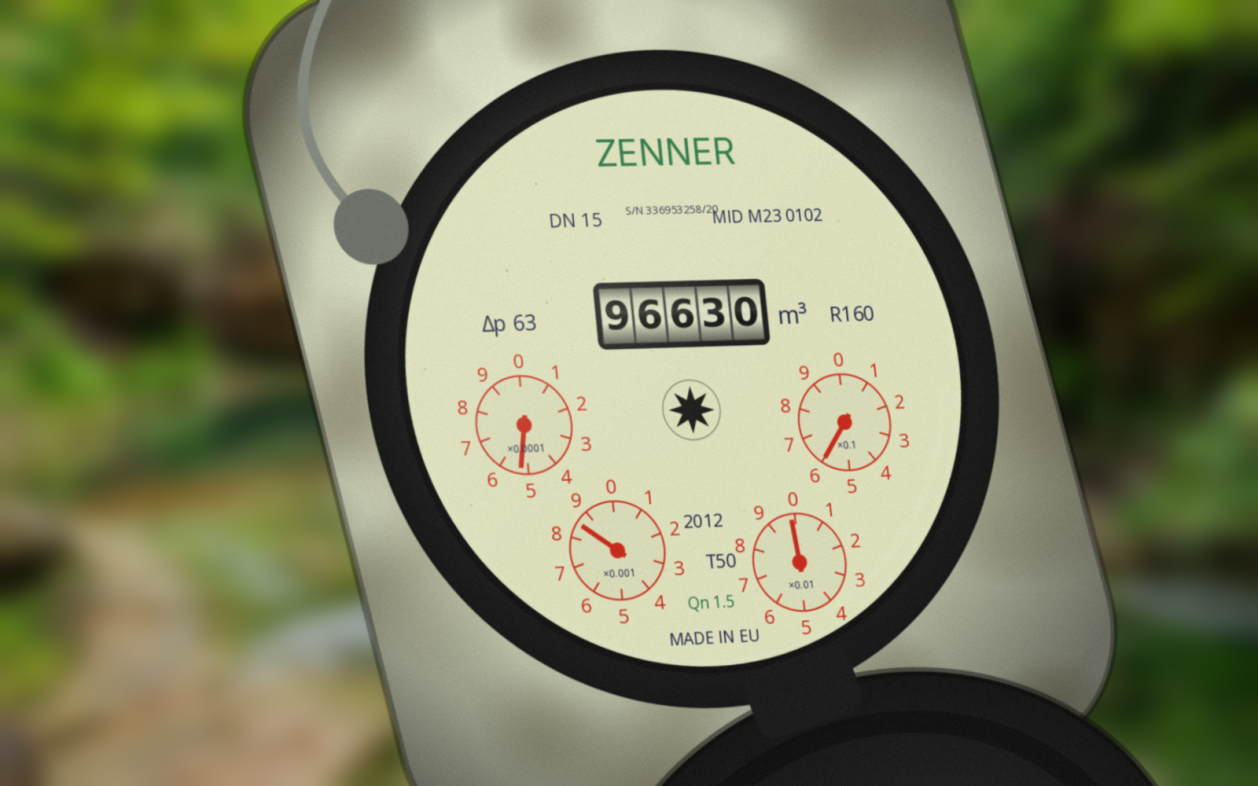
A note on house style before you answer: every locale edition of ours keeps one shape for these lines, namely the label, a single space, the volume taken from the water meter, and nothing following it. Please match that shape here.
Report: 96630.5985 m³
